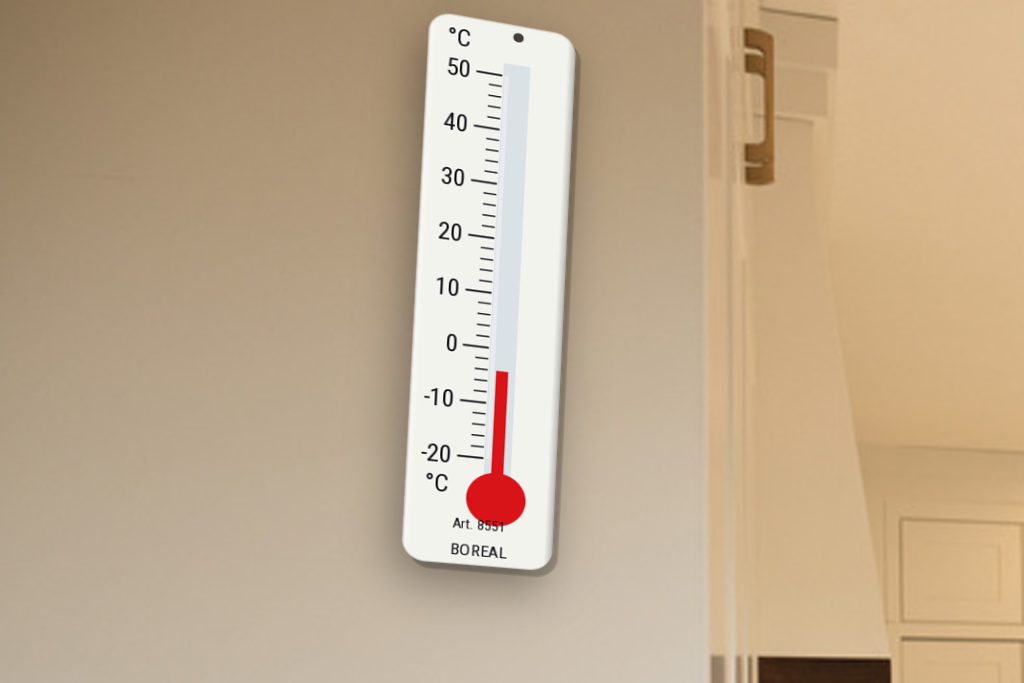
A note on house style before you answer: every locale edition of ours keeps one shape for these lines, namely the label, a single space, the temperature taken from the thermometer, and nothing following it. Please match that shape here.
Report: -4 °C
